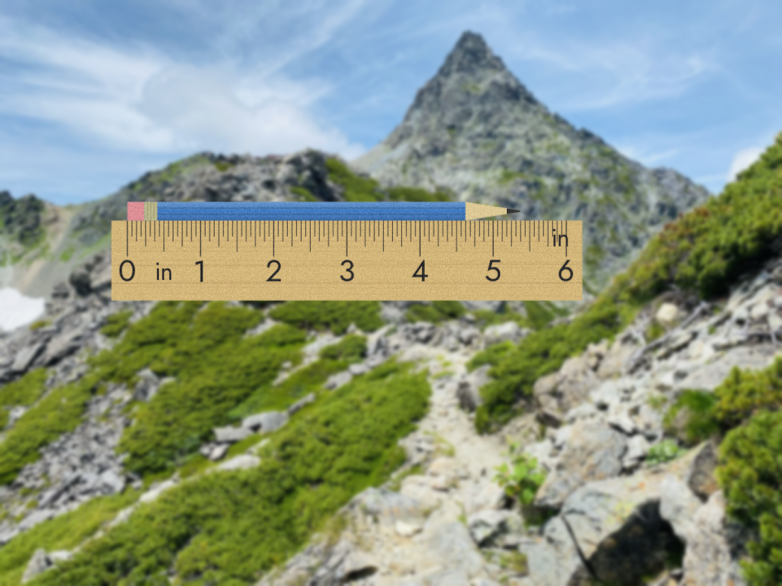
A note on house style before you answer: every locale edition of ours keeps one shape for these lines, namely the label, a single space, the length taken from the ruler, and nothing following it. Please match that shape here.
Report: 5.375 in
